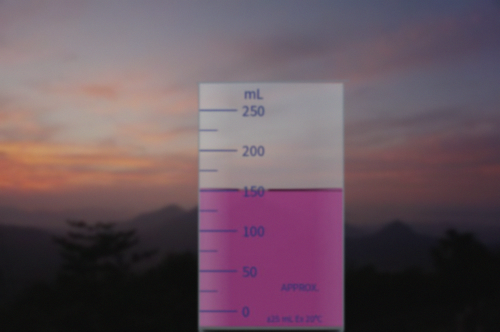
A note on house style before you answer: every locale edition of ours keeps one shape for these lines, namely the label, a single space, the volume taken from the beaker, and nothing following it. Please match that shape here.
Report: 150 mL
